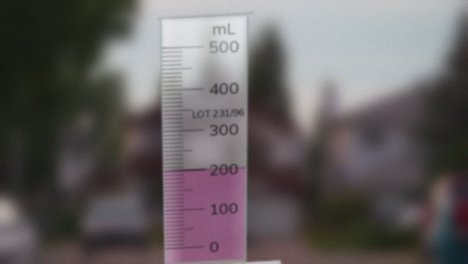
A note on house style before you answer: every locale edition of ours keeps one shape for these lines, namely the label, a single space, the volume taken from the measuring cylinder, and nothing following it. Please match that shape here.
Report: 200 mL
